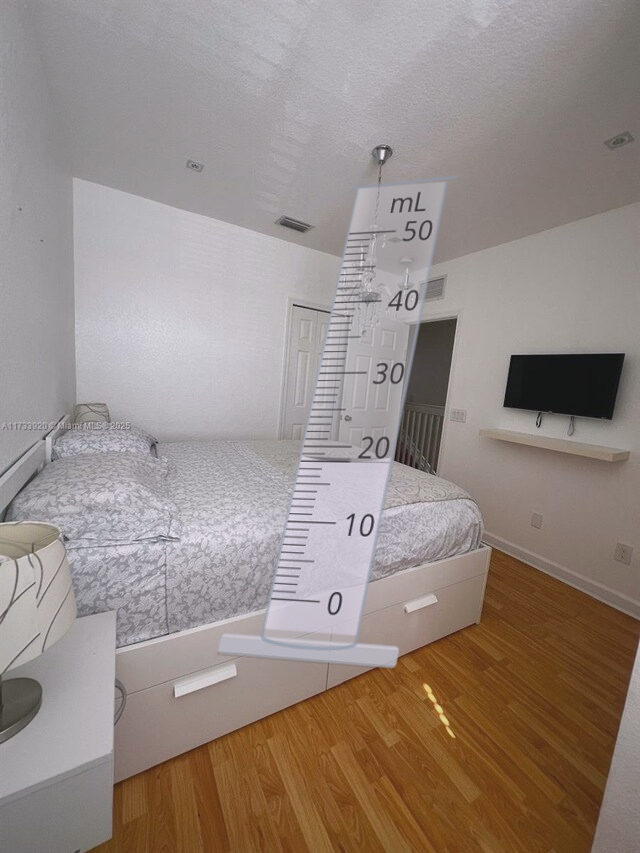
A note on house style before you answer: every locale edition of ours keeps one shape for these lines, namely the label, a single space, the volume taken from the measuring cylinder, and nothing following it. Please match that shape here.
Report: 18 mL
